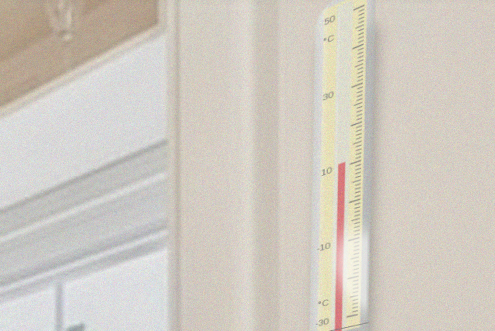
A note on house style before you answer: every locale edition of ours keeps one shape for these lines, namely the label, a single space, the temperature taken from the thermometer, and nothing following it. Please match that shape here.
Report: 11 °C
